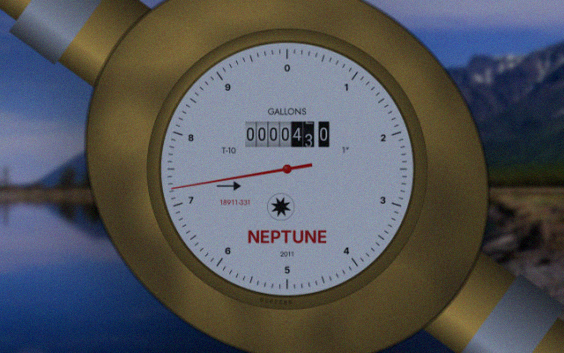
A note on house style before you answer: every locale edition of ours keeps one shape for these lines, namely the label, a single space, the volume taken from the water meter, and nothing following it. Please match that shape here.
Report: 427.2 gal
